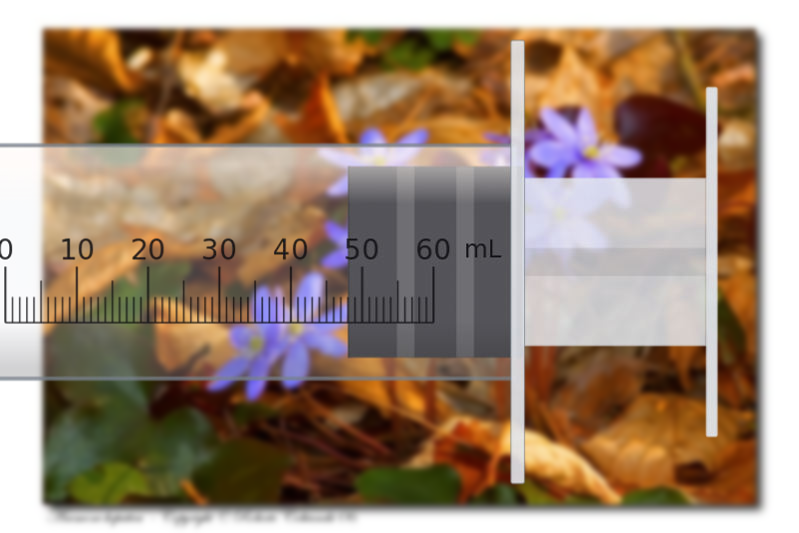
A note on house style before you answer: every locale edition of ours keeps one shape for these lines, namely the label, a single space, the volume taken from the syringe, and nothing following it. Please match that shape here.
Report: 48 mL
